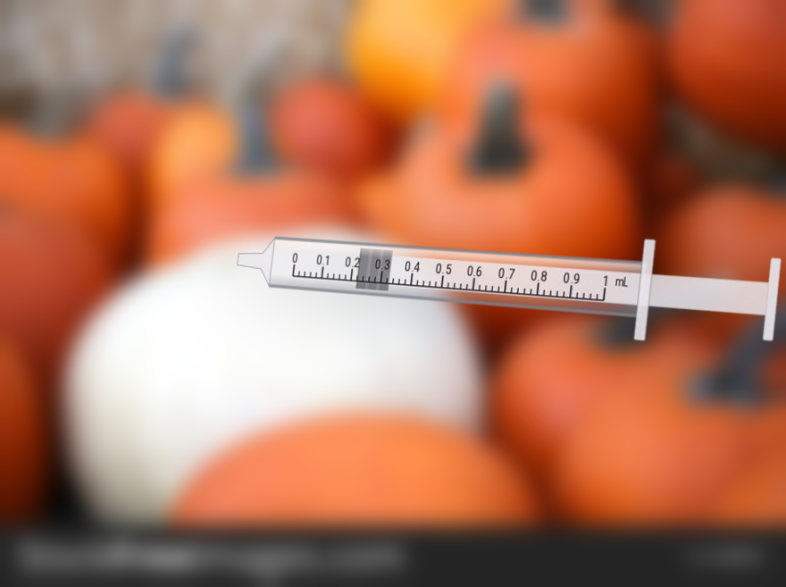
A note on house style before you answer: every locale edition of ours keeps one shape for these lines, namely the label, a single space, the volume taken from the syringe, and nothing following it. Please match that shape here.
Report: 0.22 mL
